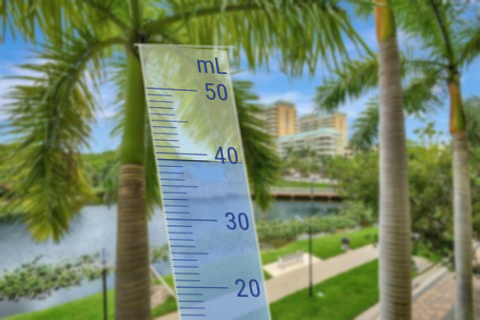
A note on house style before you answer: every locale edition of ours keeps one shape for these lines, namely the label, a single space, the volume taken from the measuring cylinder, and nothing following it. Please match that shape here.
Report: 39 mL
